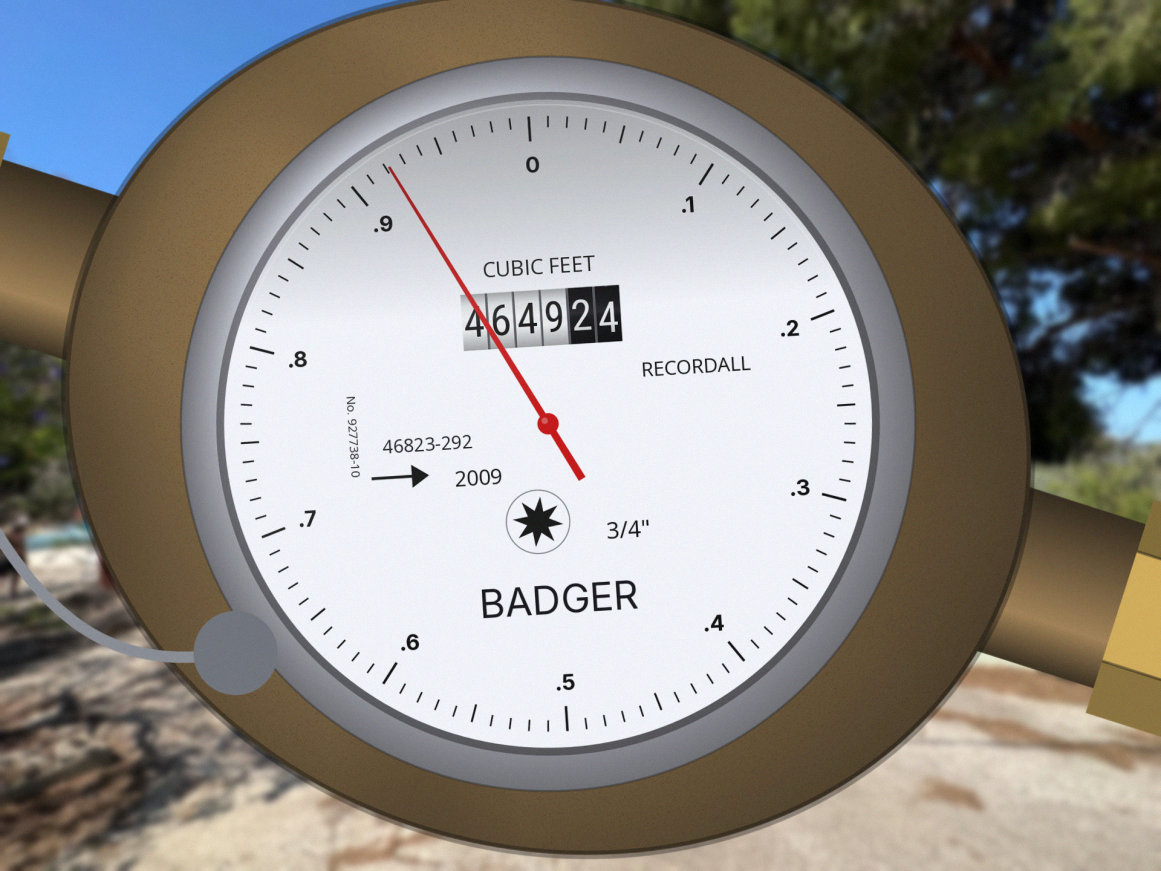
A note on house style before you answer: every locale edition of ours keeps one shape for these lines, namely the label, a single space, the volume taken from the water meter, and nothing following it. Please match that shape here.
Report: 464923.92 ft³
